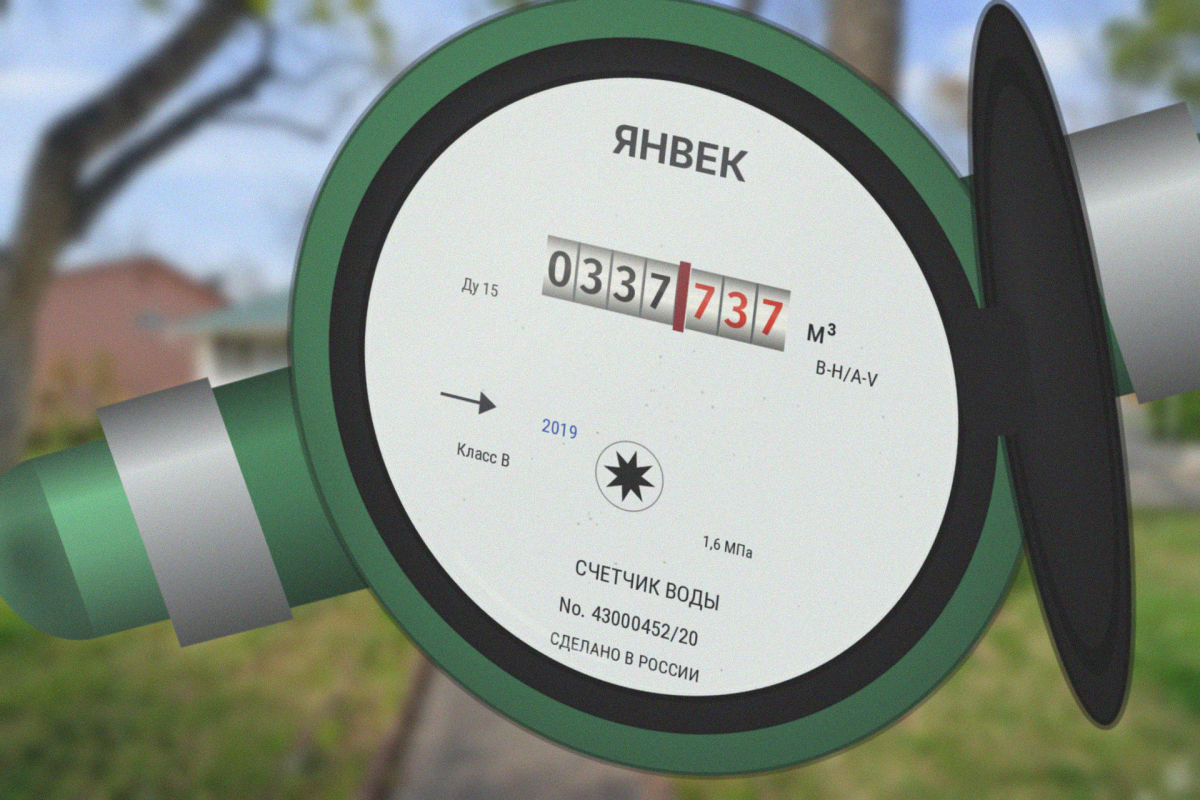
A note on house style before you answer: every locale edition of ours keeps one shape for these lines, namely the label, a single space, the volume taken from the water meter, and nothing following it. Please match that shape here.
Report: 337.737 m³
